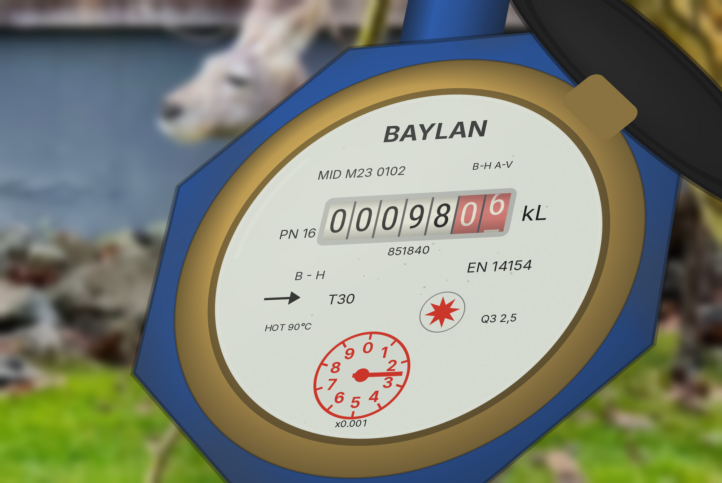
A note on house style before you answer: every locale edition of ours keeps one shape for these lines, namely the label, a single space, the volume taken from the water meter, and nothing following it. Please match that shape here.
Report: 98.062 kL
